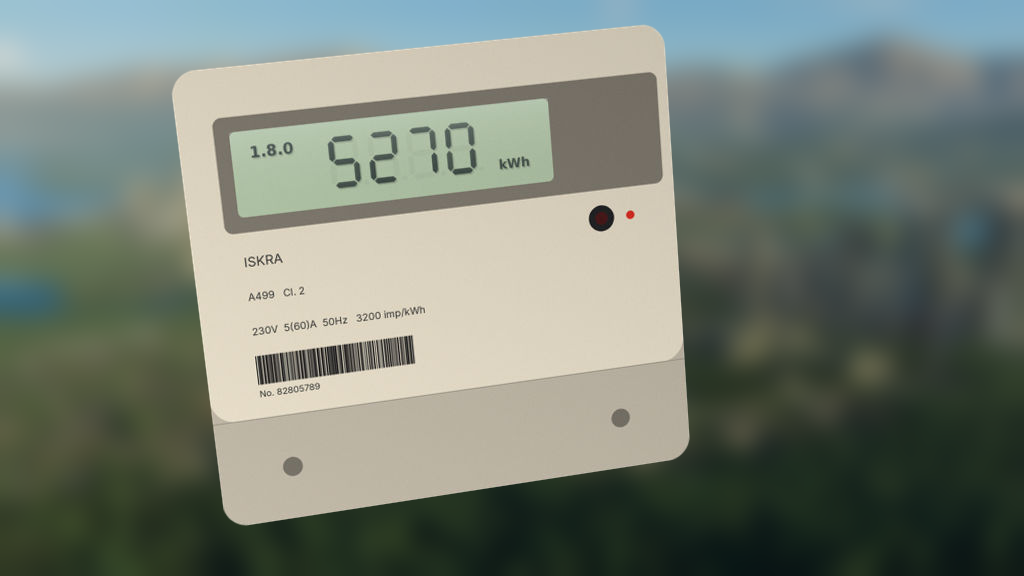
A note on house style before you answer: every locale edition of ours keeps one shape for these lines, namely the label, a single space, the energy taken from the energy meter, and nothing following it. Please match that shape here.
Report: 5270 kWh
